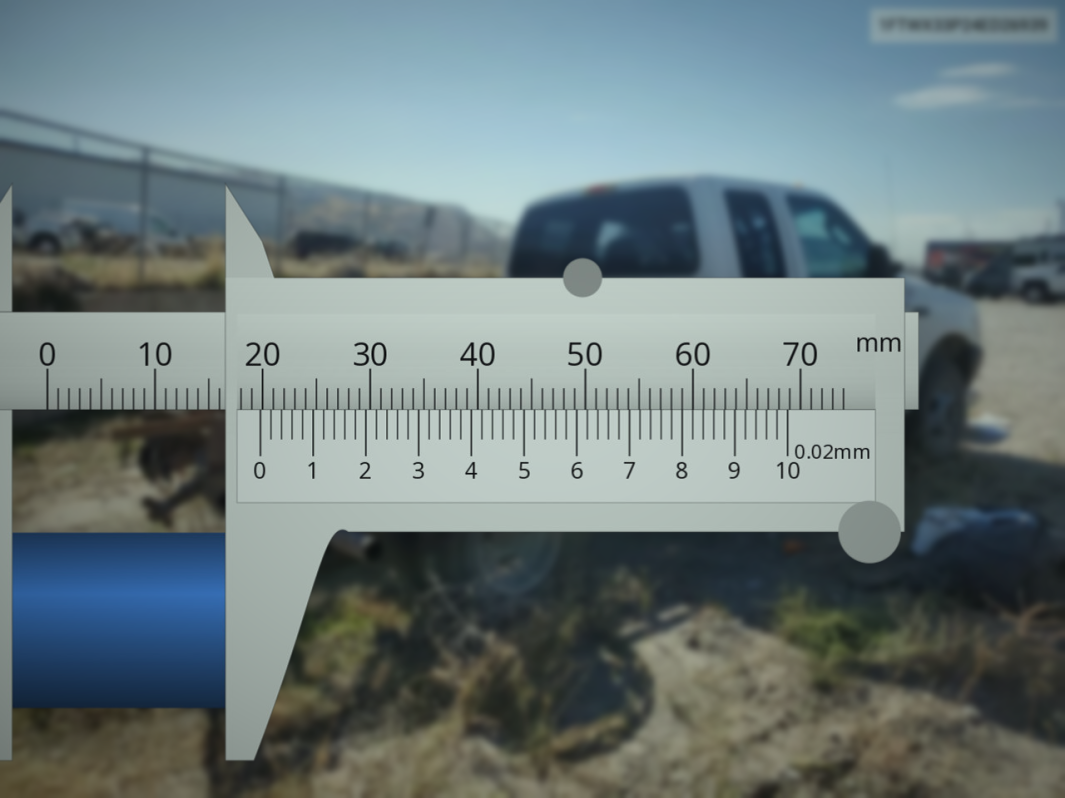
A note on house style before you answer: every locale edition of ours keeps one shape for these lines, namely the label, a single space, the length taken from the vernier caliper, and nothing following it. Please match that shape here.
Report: 19.8 mm
